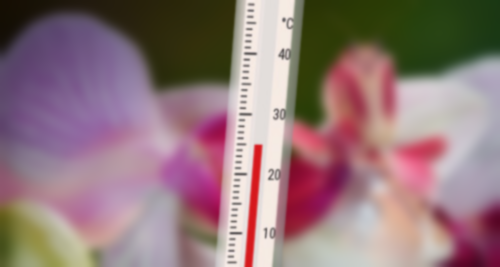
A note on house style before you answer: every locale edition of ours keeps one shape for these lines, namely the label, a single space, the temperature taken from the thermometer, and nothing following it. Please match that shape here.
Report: 25 °C
